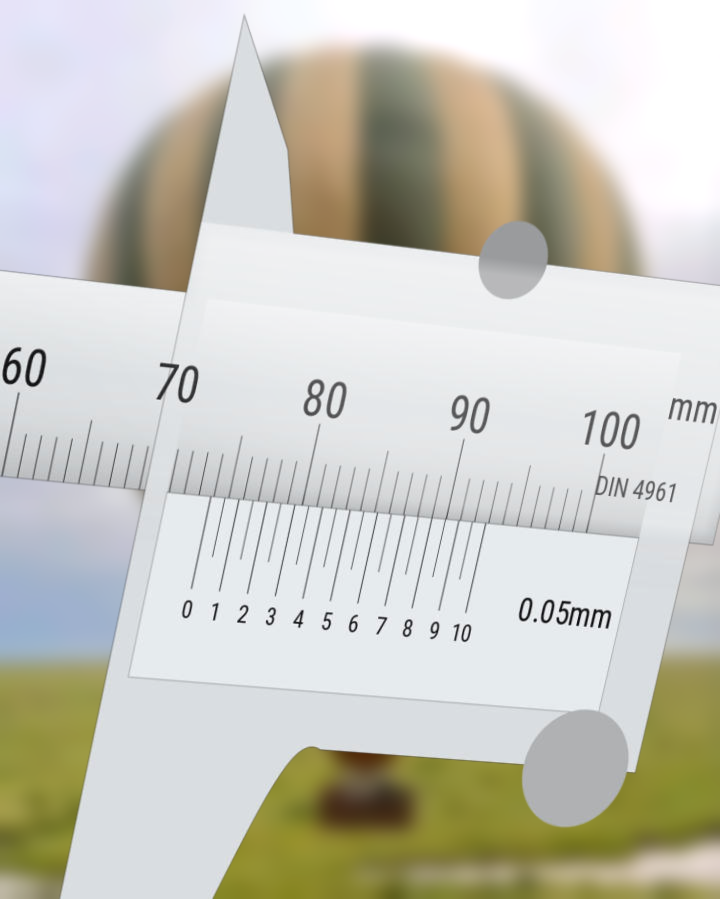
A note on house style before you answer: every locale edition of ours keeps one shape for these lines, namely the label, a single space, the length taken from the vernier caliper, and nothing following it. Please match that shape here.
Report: 73.8 mm
